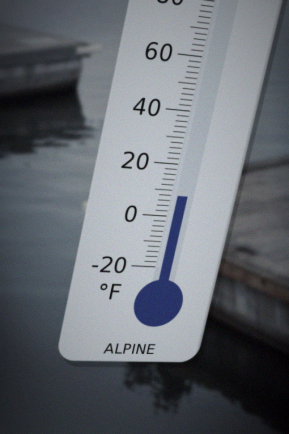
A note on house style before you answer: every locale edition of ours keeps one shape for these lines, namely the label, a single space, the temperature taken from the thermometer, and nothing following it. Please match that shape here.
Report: 8 °F
